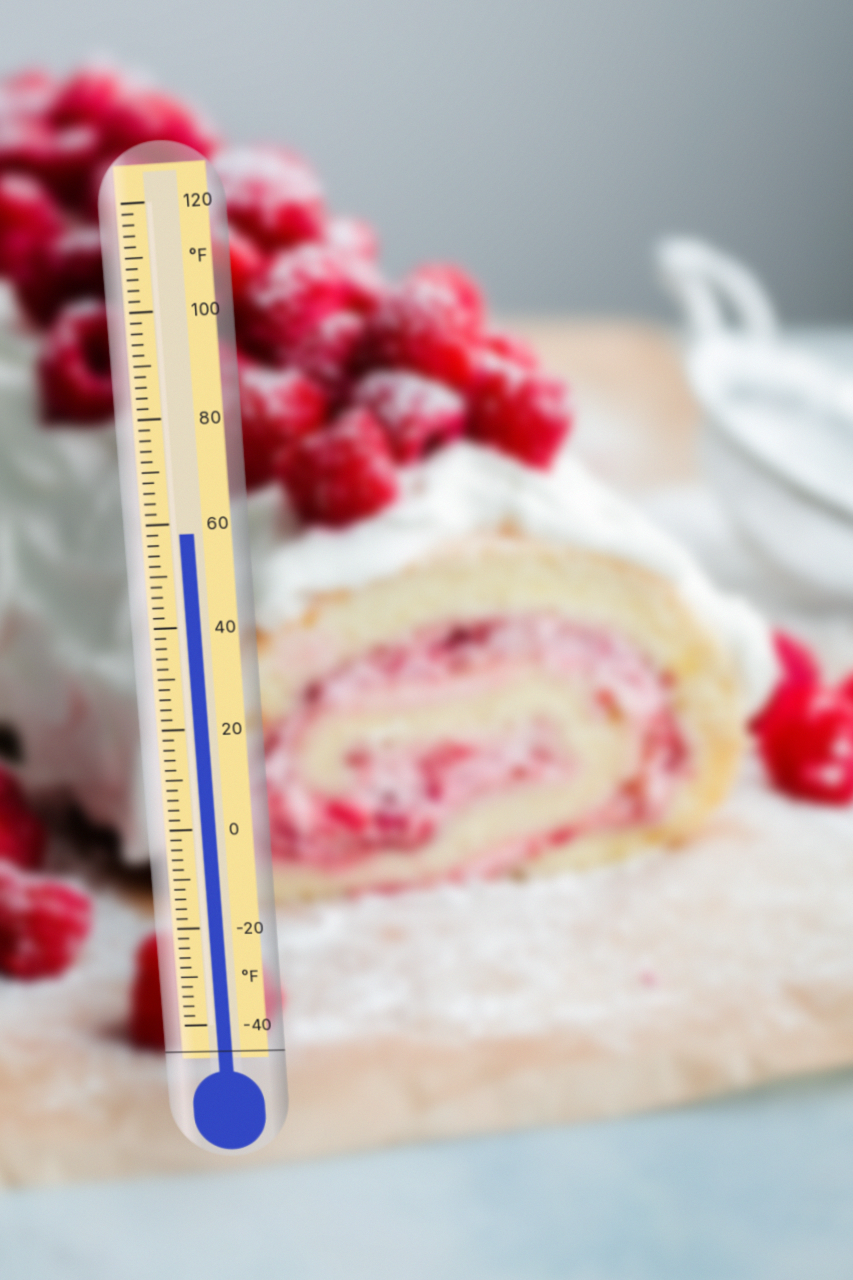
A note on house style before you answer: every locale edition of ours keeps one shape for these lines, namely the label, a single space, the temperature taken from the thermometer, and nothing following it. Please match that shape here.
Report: 58 °F
